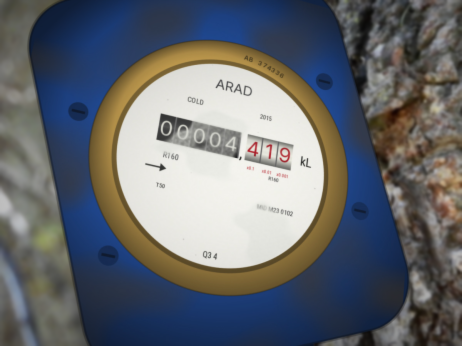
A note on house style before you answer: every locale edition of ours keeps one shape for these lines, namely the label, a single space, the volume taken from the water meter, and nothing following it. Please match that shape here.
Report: 4.419 kL
